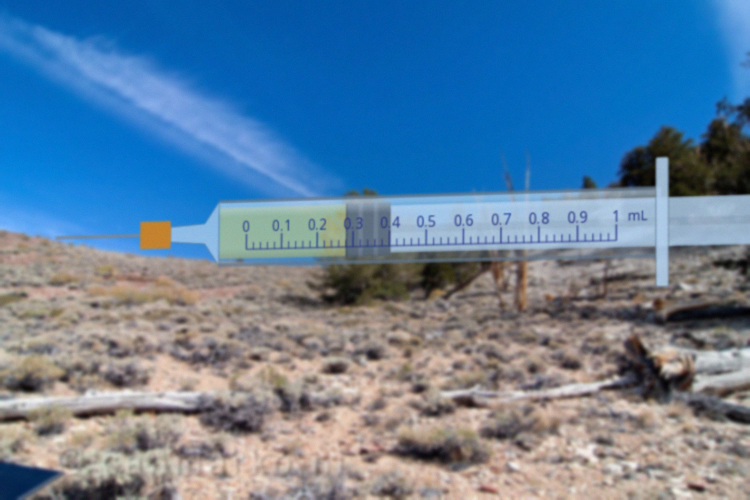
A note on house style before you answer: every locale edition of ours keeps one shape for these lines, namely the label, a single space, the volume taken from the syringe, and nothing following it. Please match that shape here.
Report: 0.28 mL
